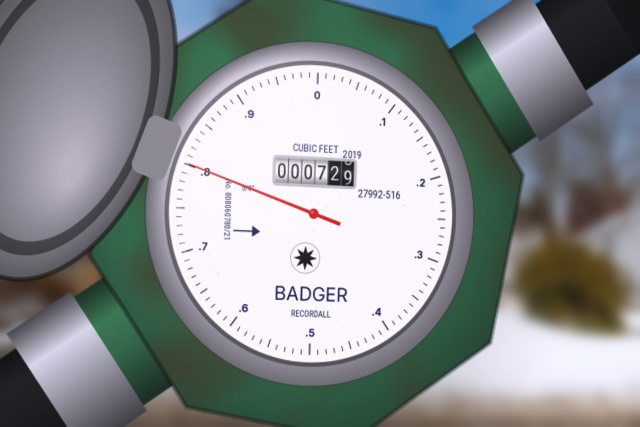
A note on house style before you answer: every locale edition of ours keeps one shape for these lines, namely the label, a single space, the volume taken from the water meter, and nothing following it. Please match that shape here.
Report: 728.80 ft³
